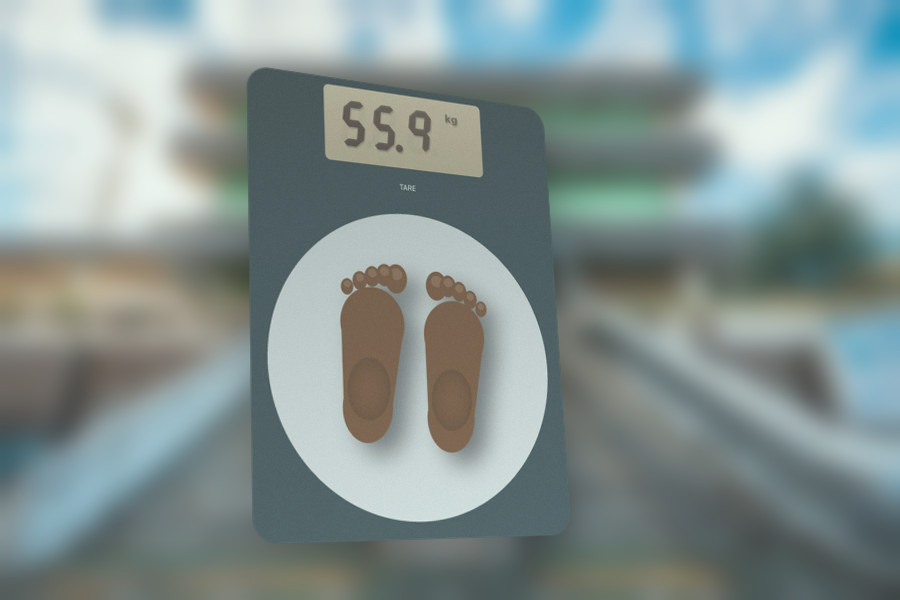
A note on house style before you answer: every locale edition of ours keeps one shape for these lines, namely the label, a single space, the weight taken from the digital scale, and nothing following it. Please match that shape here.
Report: 55.9 kg
